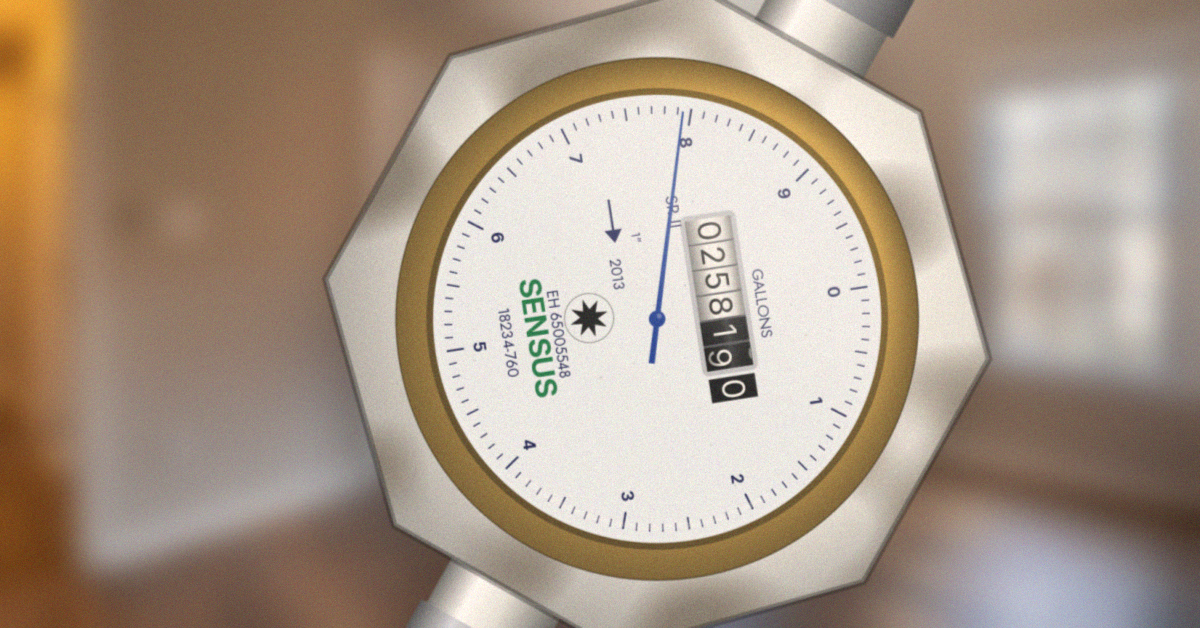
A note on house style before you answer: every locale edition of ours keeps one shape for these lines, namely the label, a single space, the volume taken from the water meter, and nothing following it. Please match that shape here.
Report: 258187.9 gal
